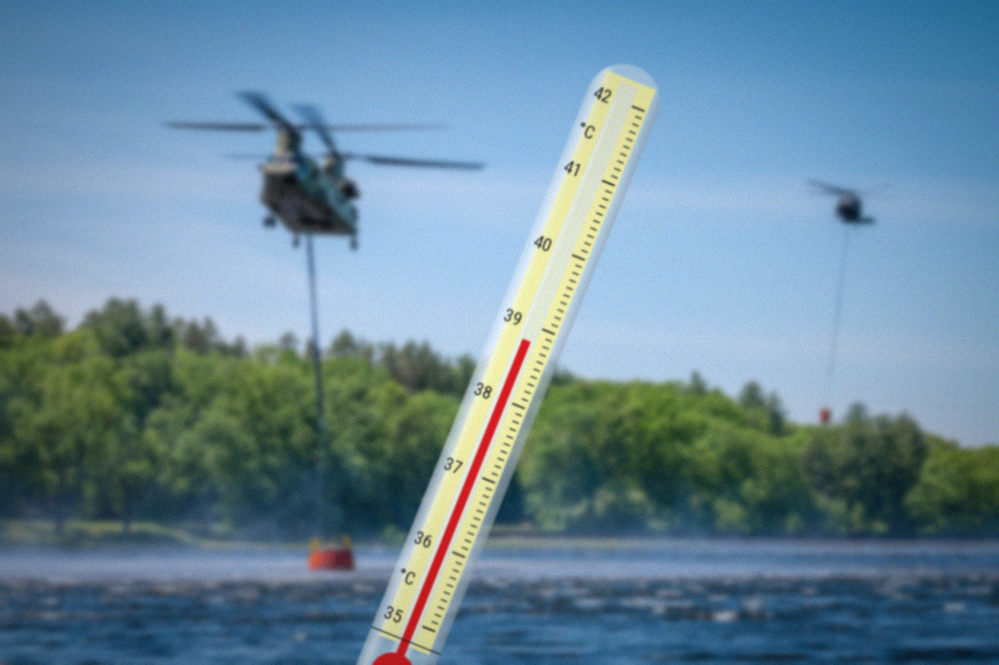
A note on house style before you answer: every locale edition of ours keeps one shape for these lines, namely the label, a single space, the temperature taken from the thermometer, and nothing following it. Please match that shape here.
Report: 38.8 °C
